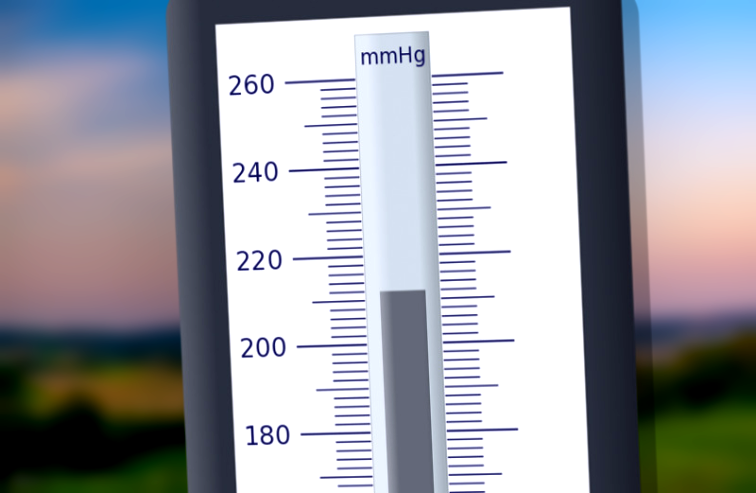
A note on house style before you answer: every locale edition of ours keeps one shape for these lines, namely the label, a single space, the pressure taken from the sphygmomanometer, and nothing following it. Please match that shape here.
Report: 212 mmHg
